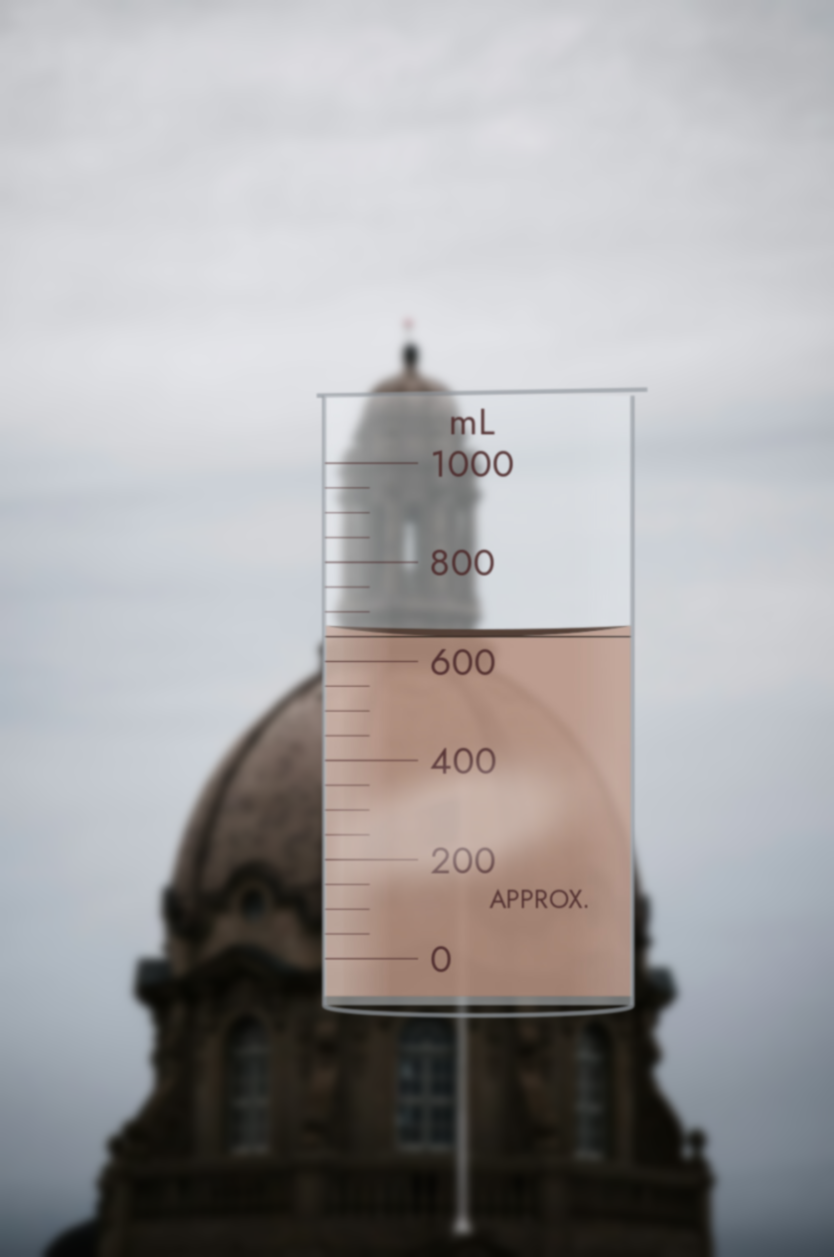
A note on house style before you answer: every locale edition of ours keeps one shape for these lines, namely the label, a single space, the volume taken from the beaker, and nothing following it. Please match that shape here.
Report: 650 mL
